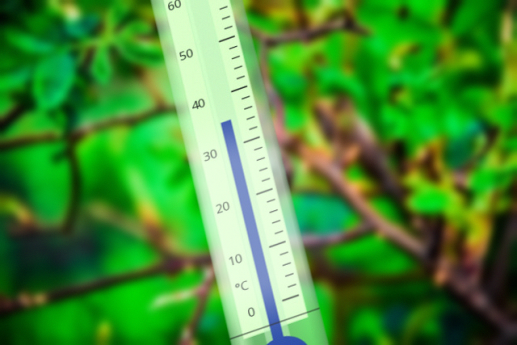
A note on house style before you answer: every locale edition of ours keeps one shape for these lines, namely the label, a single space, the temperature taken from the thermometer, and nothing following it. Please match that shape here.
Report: 35 °C
